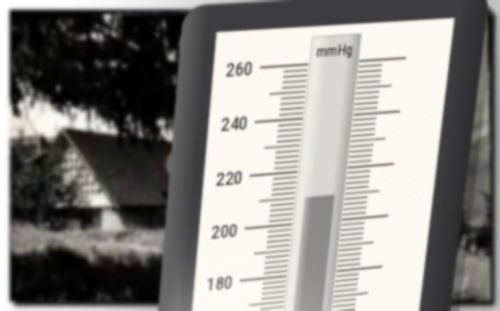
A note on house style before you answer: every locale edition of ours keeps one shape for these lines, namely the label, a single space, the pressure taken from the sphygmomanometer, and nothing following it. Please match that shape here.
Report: 210 mmHg
